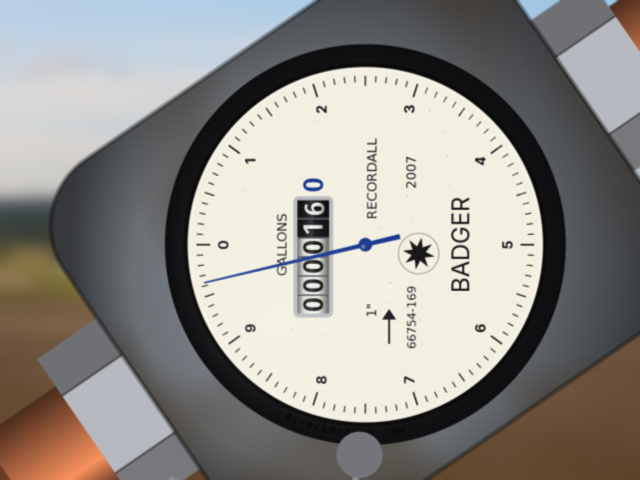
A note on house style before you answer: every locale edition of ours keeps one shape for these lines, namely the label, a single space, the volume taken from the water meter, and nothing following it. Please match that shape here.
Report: 159.6 gal
